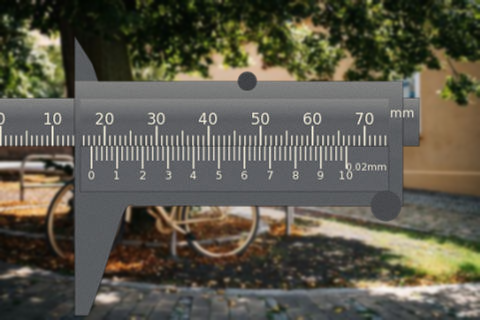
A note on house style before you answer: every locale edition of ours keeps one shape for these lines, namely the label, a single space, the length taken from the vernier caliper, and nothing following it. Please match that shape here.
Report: 17.5 mm
